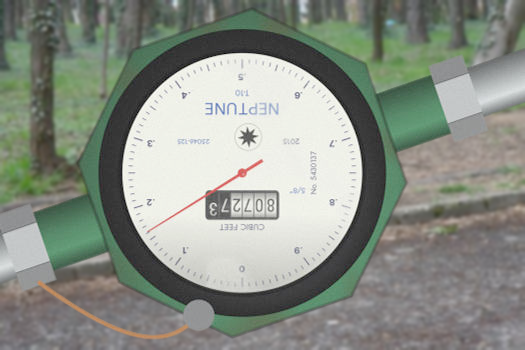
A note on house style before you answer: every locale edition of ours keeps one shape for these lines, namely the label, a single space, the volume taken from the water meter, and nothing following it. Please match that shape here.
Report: 807273.16 ft³
